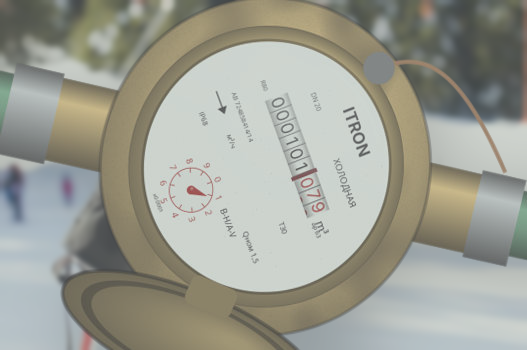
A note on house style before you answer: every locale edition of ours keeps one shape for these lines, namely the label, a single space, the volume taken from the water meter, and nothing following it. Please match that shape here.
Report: 101.0791 m³
